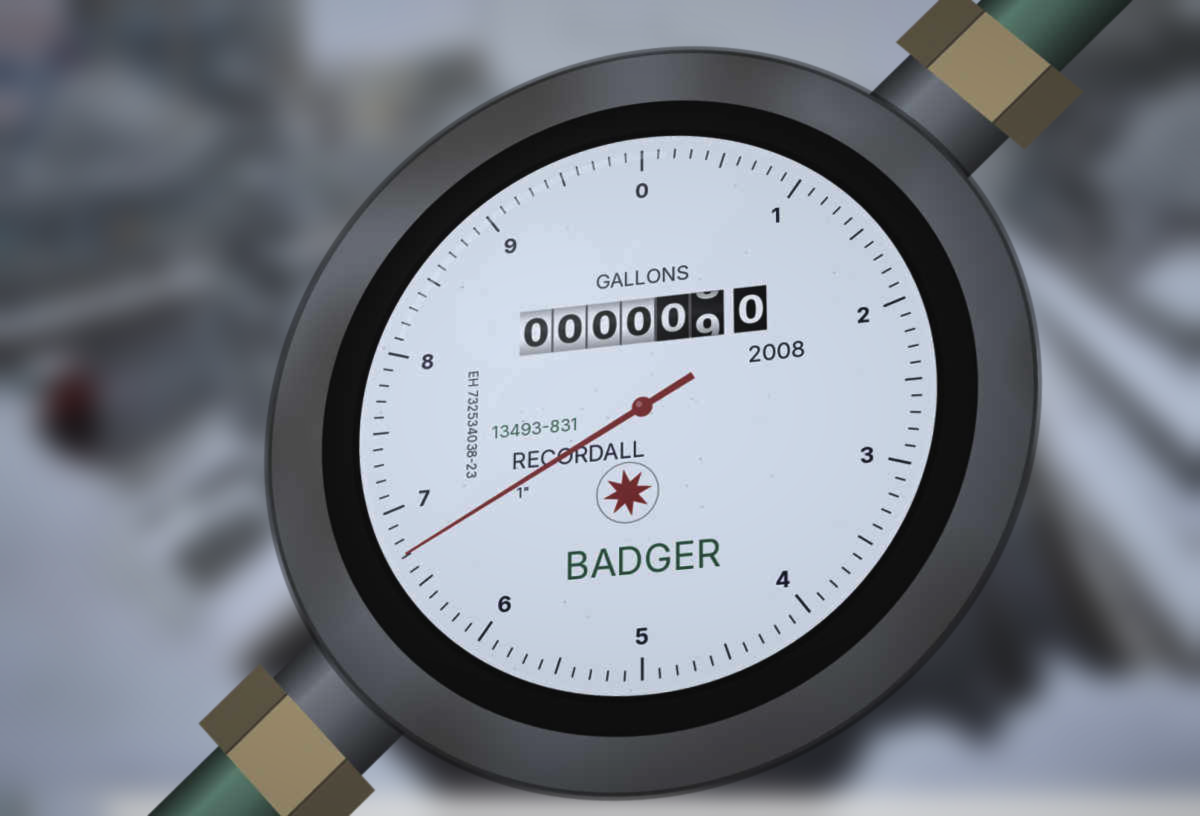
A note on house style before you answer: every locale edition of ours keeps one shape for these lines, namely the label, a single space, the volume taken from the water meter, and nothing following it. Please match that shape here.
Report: 86.7 gal
